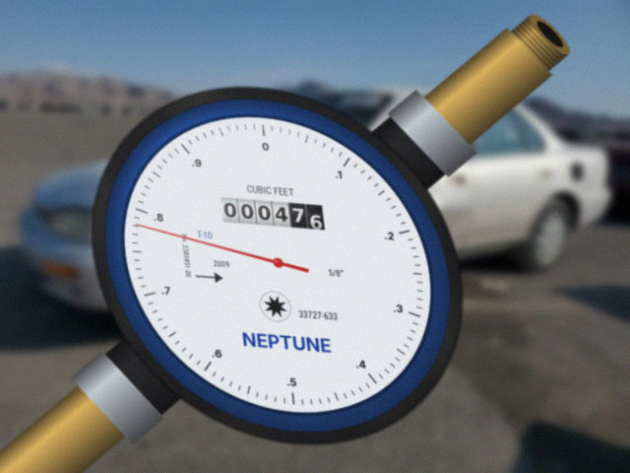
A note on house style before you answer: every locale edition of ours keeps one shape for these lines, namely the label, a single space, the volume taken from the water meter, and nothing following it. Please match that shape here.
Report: 475.78 ft³
